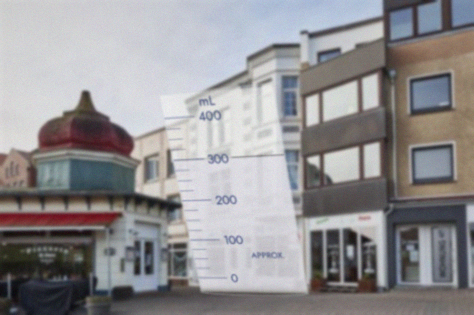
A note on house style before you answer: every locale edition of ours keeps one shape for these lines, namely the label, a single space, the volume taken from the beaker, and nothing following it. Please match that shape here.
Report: 300 mL
